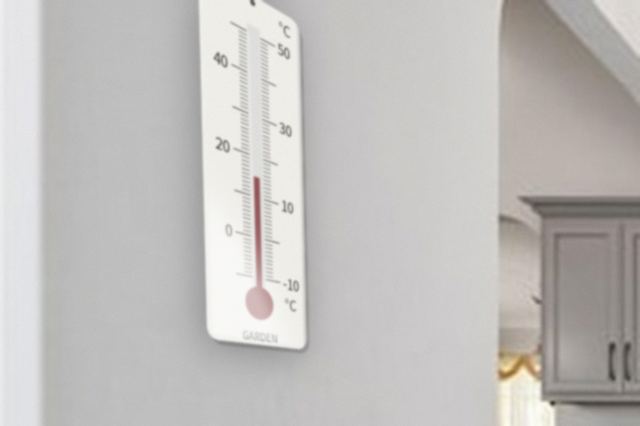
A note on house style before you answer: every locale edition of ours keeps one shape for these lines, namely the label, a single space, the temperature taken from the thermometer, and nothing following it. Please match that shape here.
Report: 15 °C
